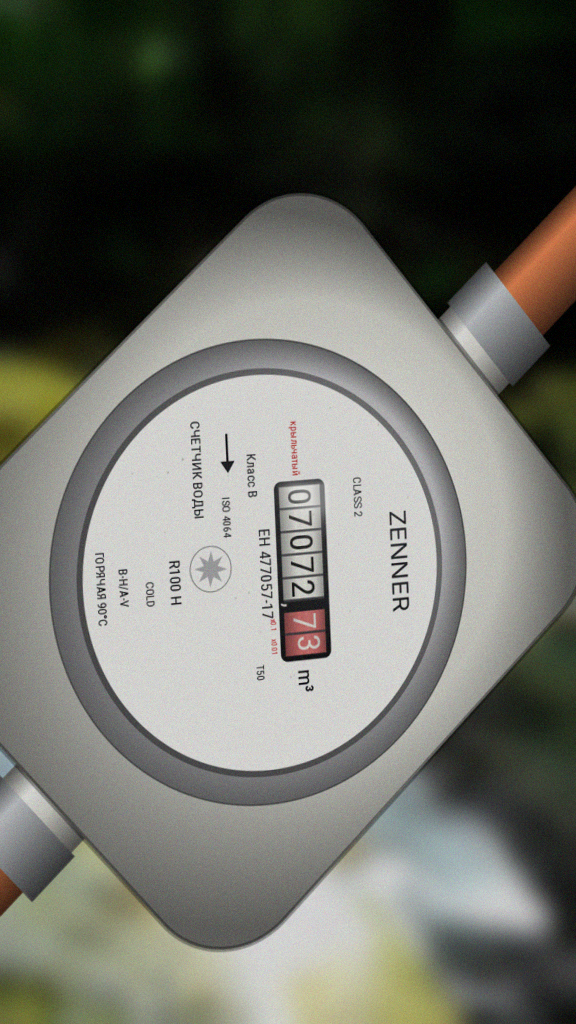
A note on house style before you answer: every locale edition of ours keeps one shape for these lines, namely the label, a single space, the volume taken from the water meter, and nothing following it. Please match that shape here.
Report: 7072.73 m³
